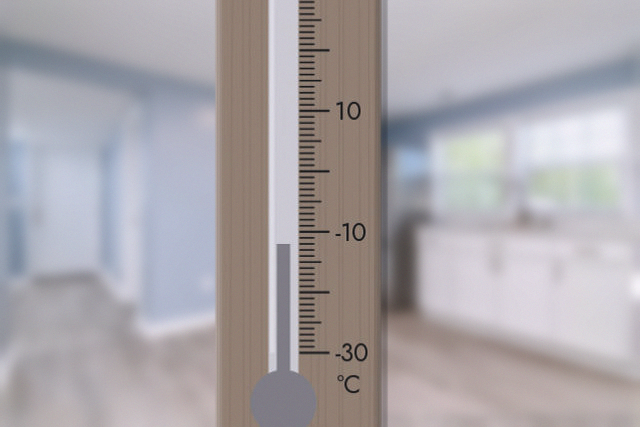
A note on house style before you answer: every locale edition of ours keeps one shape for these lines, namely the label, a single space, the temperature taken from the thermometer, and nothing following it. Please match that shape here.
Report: -12 °C
